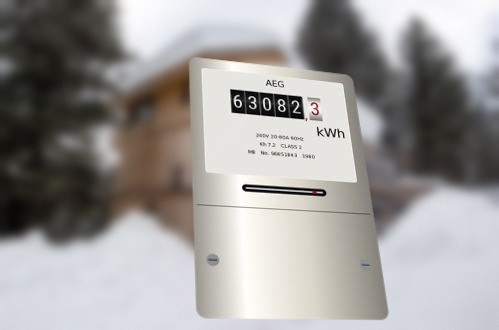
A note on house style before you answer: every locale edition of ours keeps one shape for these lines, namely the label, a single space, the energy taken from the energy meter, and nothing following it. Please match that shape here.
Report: 63082.3 kWh
